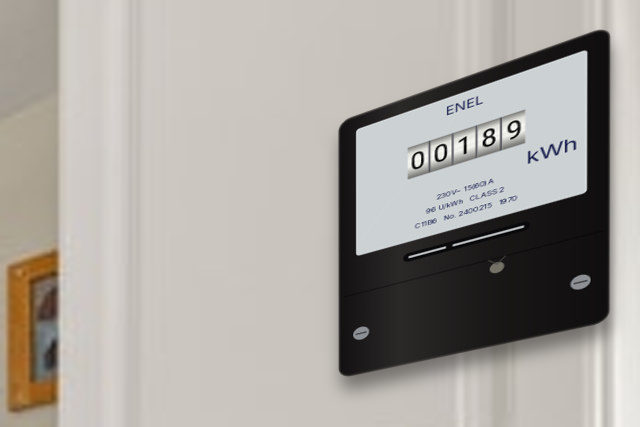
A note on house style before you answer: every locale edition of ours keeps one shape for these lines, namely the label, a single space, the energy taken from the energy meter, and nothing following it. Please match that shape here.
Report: 189 kWh
